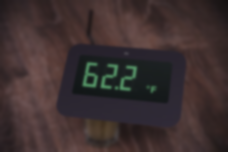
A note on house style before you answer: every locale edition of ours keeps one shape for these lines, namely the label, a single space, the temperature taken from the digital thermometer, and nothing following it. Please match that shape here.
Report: 62.2 °F
